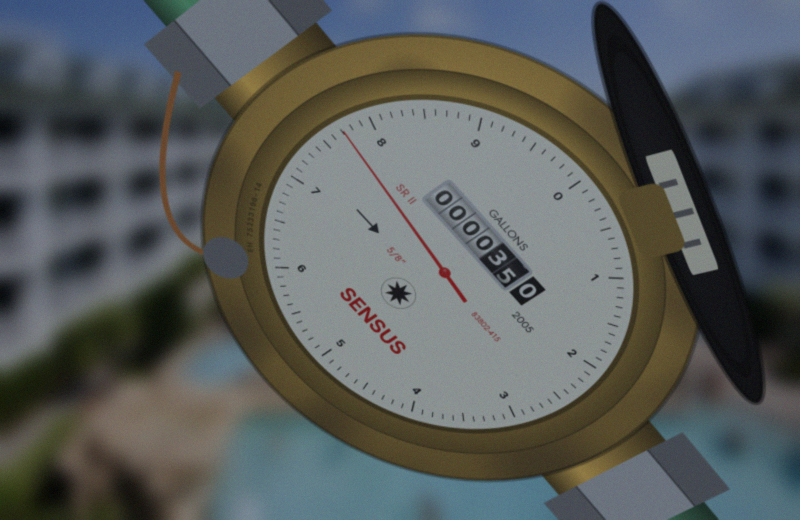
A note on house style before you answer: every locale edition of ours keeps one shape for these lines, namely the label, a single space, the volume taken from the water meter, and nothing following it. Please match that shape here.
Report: 347.7 gal
